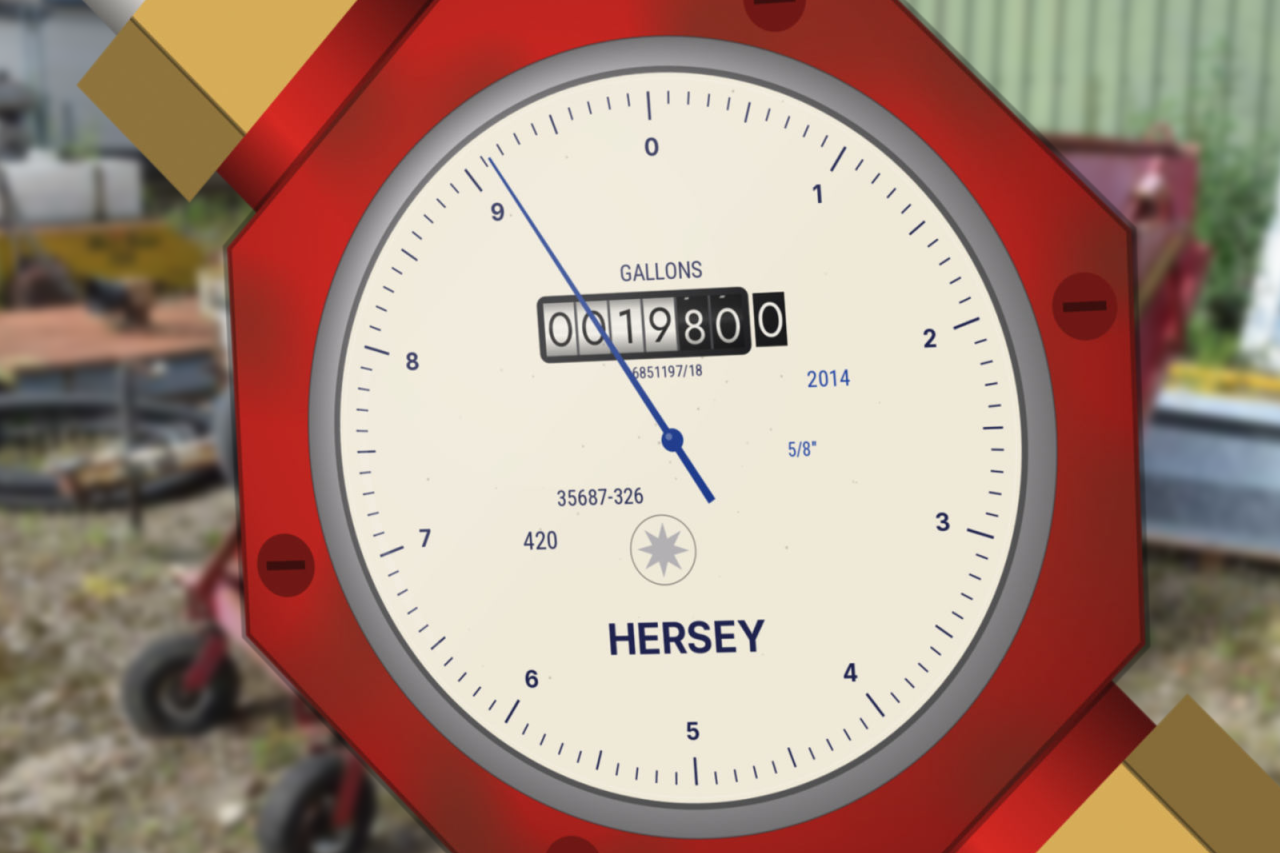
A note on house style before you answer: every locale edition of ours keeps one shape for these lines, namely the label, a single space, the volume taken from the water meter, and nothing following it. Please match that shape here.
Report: 19799.1 gal
